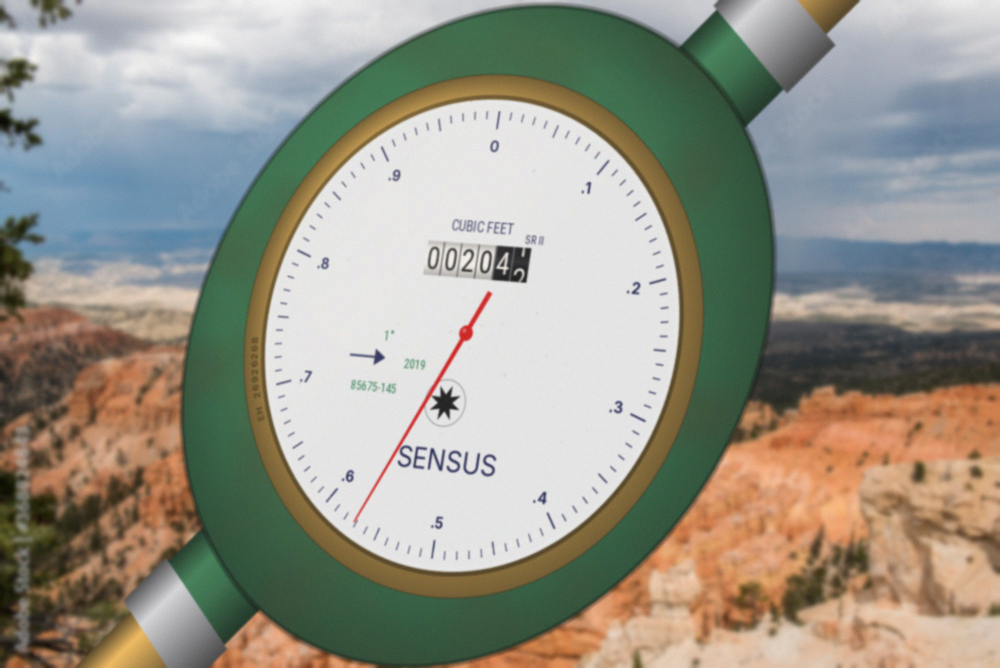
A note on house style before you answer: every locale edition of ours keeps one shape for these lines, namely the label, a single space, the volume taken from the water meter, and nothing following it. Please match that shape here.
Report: 2041.57 ft³
